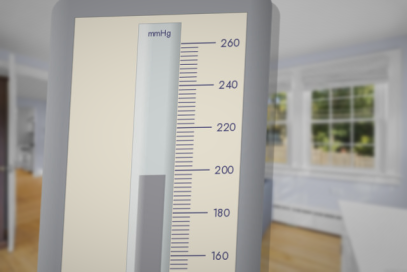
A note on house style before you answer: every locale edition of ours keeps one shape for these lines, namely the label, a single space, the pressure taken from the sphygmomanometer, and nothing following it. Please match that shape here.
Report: 198 mmHg
